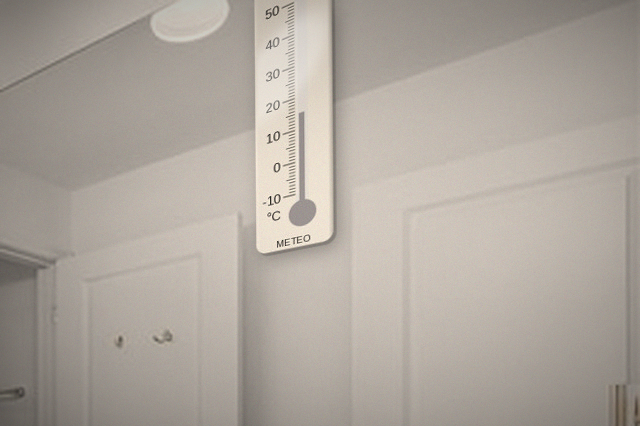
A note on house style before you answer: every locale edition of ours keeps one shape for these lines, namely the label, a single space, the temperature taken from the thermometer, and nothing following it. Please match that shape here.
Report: 15 °C
